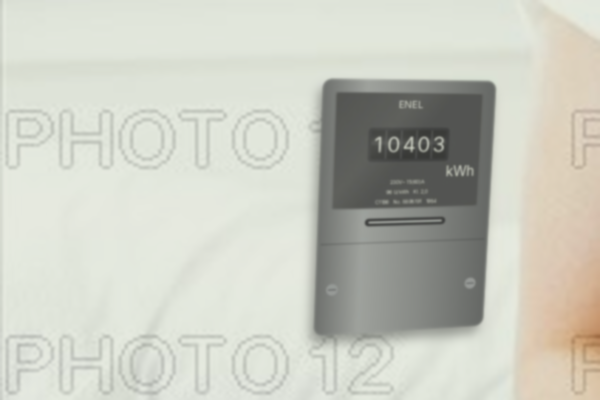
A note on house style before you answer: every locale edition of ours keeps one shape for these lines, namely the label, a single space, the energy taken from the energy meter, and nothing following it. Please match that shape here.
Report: 10403 kWh
